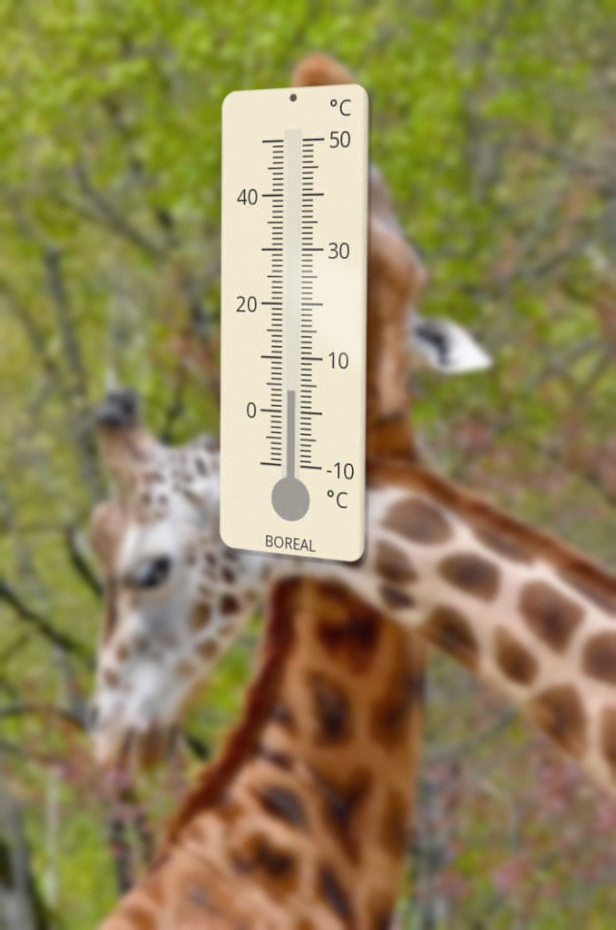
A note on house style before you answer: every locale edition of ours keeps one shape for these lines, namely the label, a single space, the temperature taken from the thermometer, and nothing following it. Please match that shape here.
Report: 4 °C
